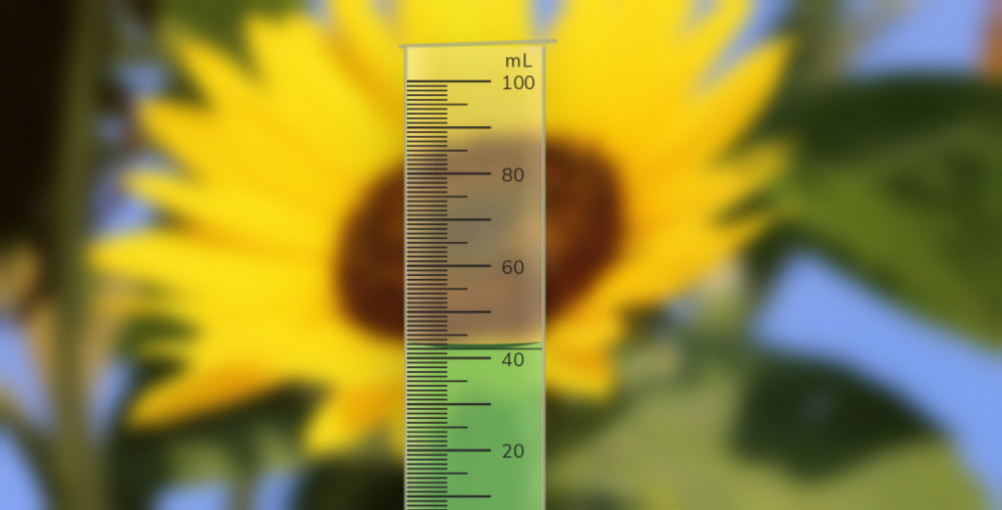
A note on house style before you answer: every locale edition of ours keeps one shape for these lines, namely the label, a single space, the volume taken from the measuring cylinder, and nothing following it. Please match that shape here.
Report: 42 mL
